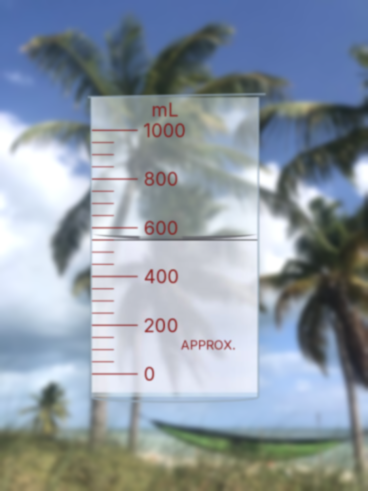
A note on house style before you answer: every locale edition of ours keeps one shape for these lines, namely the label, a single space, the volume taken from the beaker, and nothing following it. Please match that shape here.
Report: 550 mL
